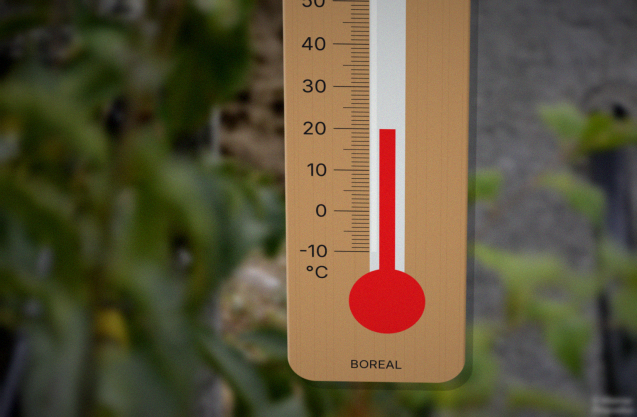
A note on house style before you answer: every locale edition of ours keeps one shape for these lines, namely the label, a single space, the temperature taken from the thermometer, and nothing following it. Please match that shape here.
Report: 20 °C
